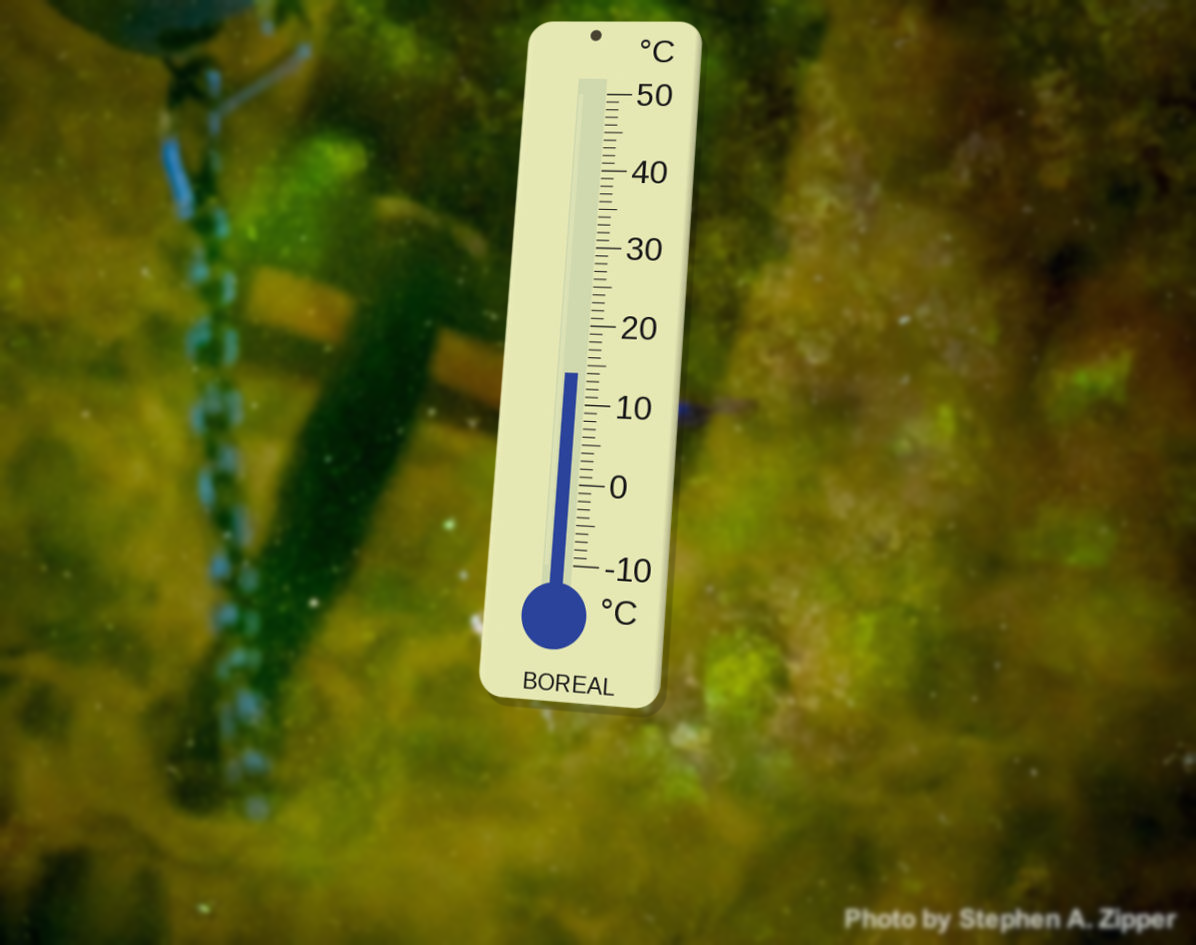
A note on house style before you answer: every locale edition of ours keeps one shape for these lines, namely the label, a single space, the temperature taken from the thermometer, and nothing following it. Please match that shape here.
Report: 14 °C
